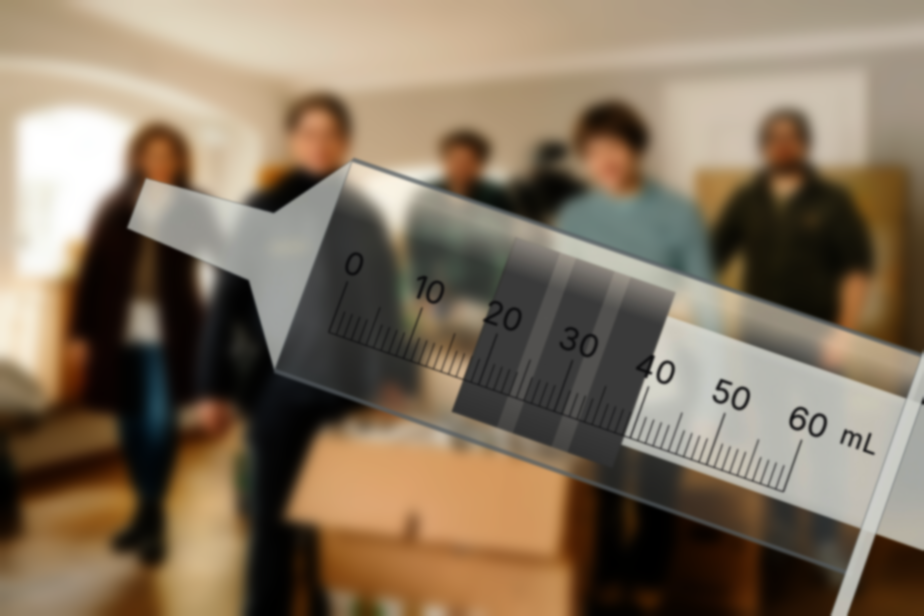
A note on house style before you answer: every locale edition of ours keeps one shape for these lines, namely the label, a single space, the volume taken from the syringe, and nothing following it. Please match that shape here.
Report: 18 mL
